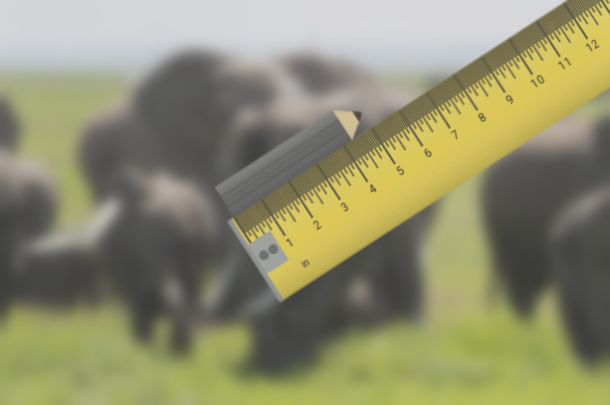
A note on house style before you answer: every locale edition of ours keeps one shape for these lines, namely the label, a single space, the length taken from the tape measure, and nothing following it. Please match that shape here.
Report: 5 in
